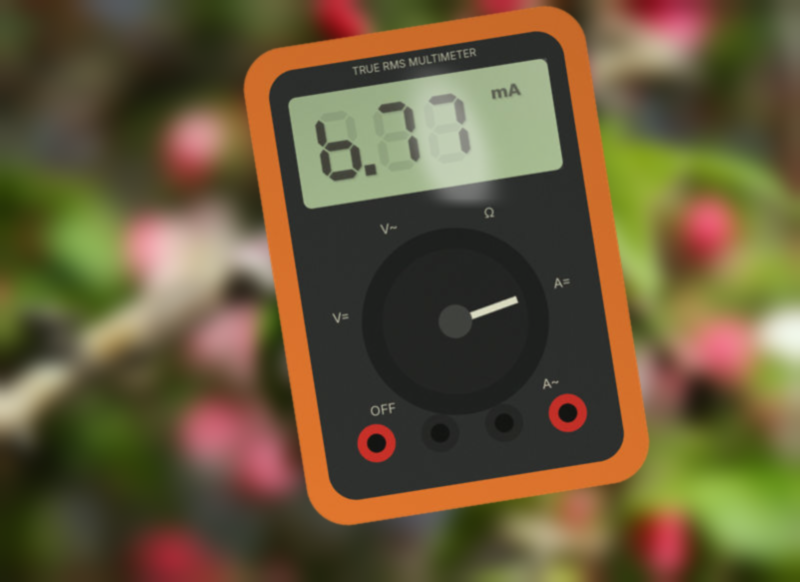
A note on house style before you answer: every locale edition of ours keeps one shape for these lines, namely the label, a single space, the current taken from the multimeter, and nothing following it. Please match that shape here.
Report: 6.77 mA
